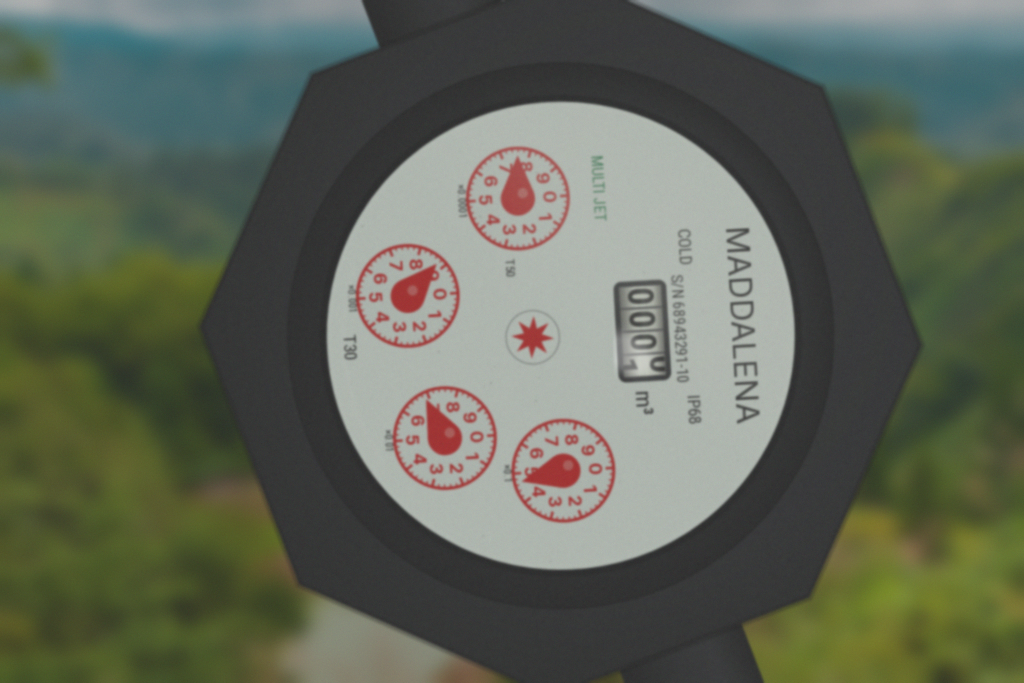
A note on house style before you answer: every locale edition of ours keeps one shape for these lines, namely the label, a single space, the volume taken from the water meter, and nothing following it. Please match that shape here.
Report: 0.4687 m³
